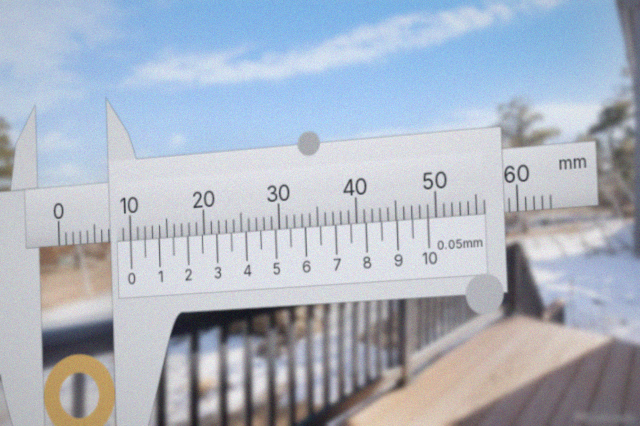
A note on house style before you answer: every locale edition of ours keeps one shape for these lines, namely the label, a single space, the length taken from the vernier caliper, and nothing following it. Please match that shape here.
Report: 10.0 mm
